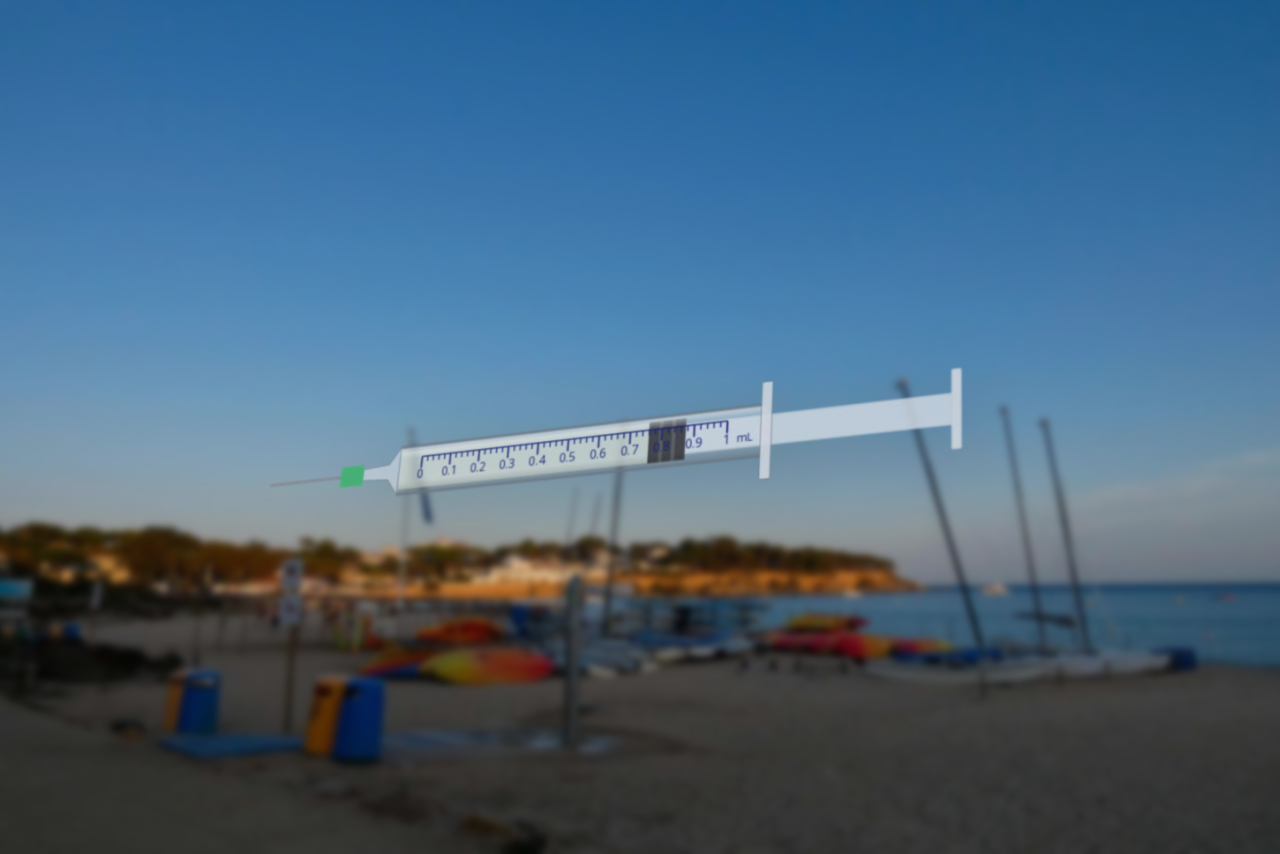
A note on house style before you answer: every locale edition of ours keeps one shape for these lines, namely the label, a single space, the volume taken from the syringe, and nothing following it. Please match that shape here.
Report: 0.76 mL
